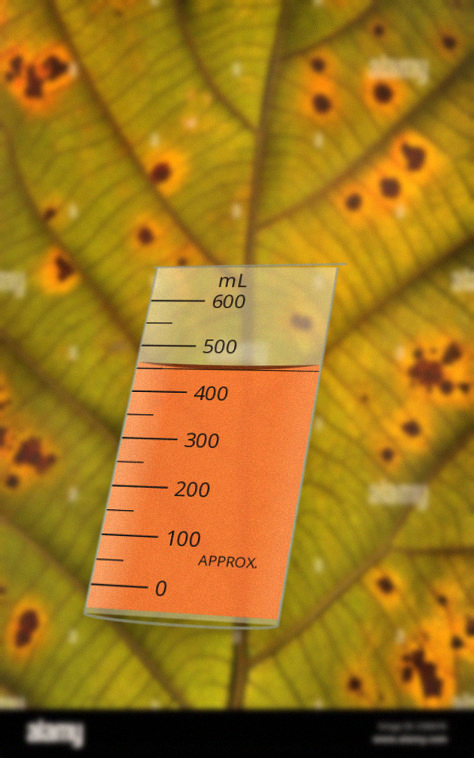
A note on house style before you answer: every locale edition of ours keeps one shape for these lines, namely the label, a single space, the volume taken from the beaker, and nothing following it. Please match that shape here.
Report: 450 mL
